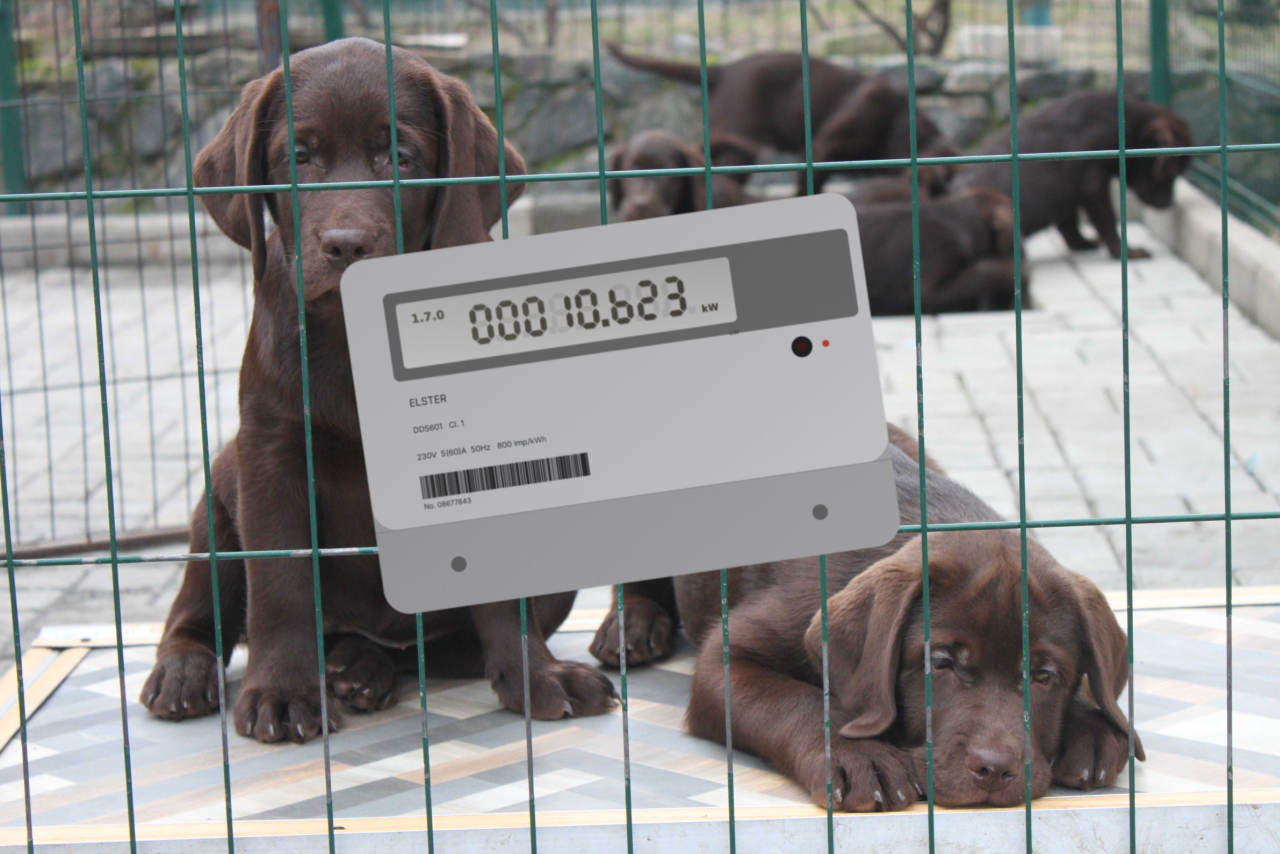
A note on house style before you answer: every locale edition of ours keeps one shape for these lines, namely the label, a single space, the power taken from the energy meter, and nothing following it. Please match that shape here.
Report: 10.623 kW
